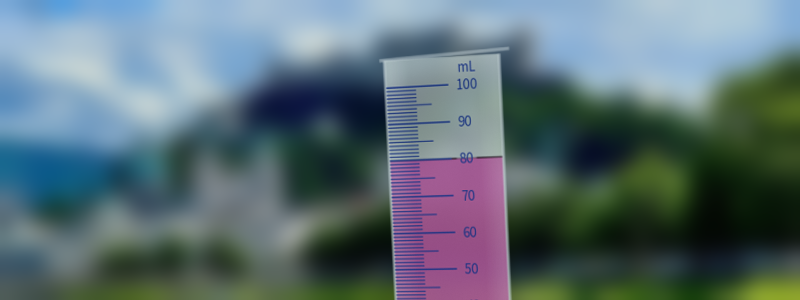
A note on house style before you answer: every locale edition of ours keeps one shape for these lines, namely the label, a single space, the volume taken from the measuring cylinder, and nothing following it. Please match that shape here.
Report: 80 mL
